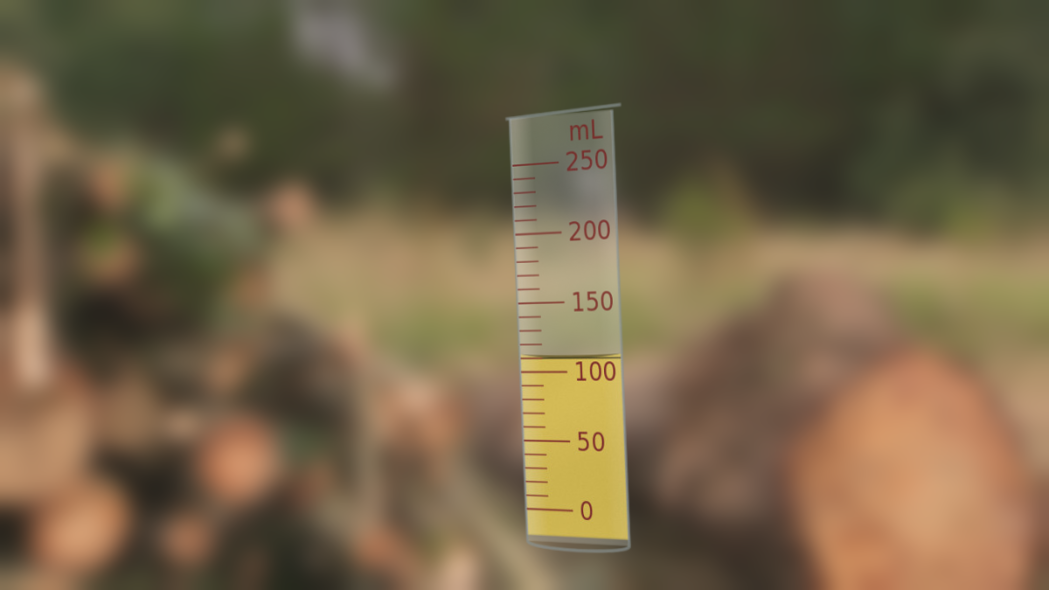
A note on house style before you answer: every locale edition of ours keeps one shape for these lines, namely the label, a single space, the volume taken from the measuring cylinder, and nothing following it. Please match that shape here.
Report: 110 mL
